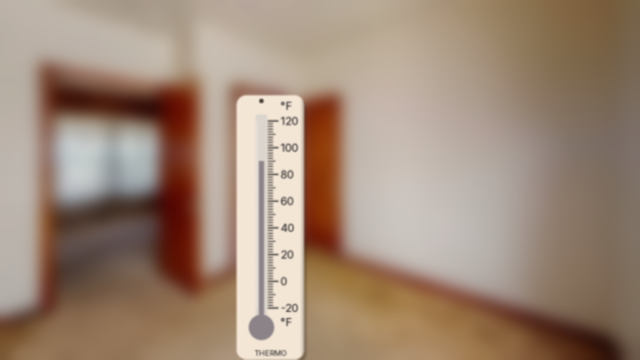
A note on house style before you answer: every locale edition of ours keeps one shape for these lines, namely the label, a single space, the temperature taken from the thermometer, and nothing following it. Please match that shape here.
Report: 90 °F
